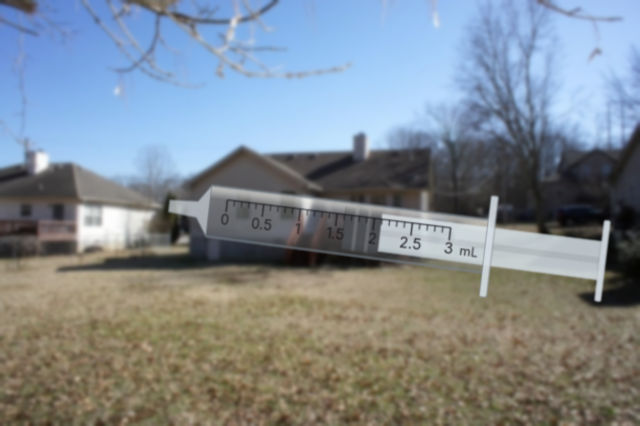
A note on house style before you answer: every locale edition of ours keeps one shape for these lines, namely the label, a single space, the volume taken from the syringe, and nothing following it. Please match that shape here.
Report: 1.6 mL
